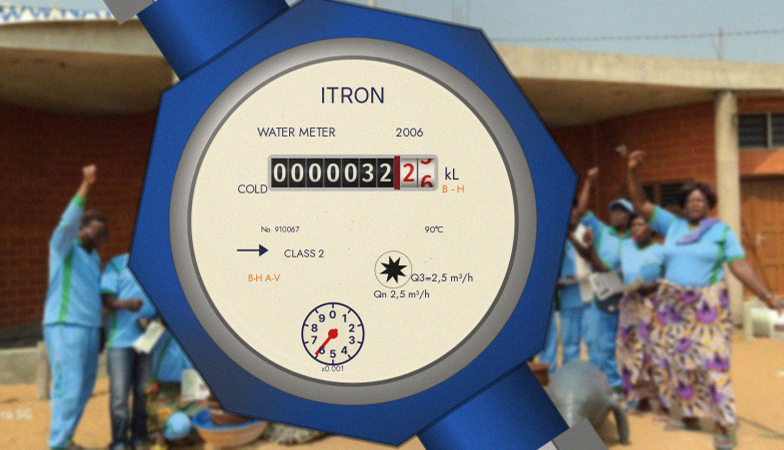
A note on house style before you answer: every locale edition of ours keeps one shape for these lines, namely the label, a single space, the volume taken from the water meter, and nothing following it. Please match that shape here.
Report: 32.256 kL
